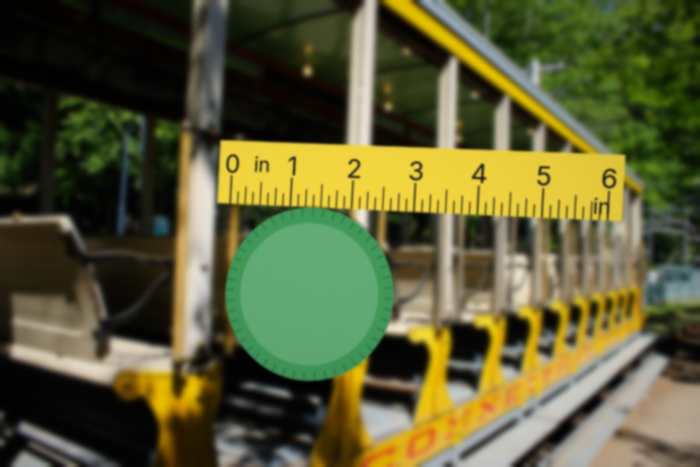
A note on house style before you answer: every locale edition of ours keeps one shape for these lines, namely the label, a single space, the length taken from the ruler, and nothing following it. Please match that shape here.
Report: 2.75 in
